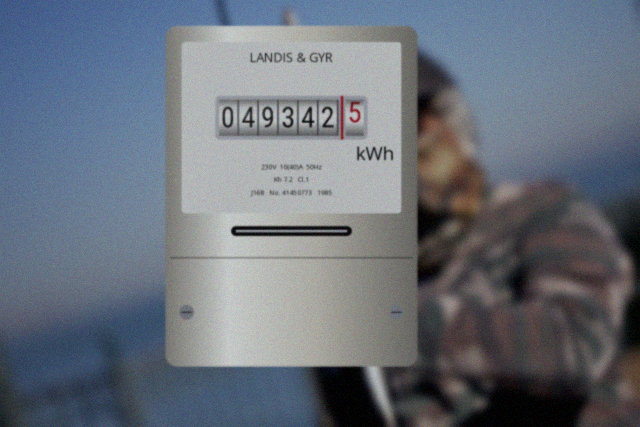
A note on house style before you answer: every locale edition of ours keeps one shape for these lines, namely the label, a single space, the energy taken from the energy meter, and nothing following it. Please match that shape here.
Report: 49342.5 kWh
